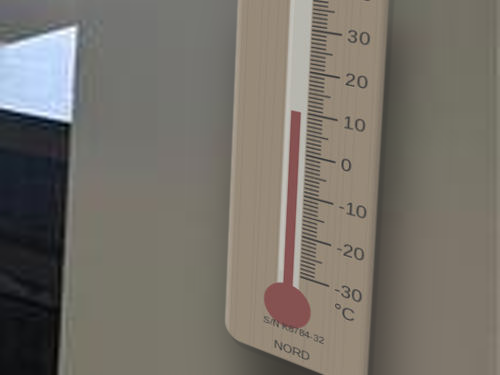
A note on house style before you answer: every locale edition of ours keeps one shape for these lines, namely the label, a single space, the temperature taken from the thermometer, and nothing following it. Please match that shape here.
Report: 10 °C
